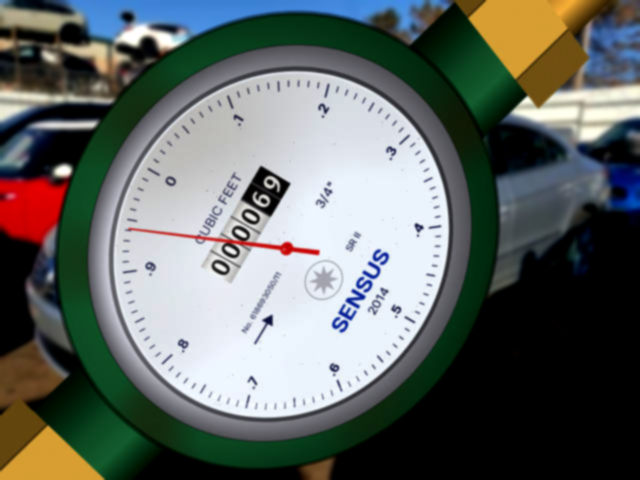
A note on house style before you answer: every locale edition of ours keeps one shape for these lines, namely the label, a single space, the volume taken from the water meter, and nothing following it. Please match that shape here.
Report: 68.94 ft³
